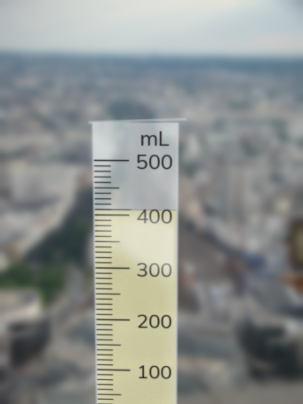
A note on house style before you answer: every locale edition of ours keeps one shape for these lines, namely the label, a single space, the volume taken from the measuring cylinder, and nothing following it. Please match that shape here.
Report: 410 mL
